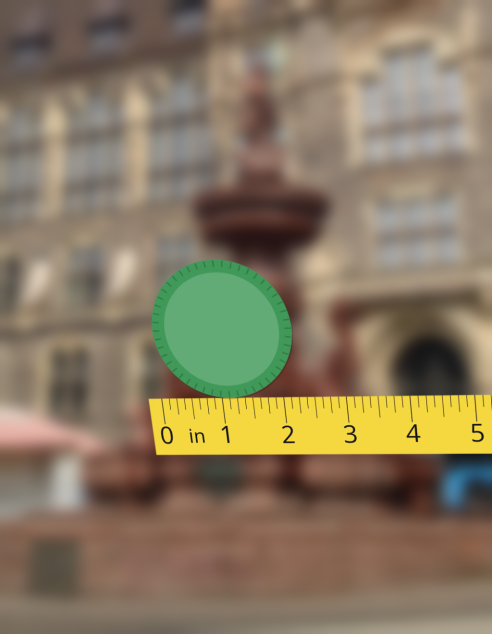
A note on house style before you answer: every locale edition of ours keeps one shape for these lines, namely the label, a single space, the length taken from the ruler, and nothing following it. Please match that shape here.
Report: 2.25 in
